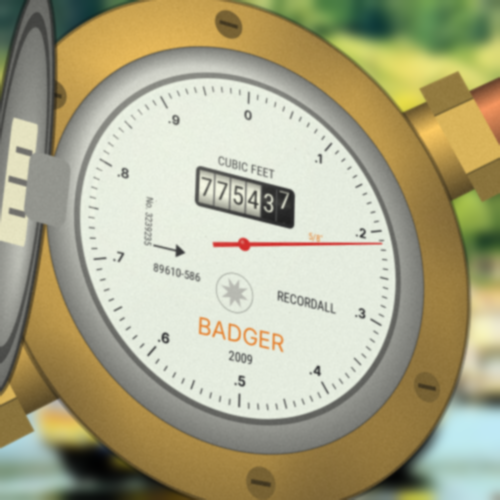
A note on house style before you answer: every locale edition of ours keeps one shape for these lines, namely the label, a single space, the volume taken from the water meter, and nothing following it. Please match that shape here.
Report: 775437.21 ft³
